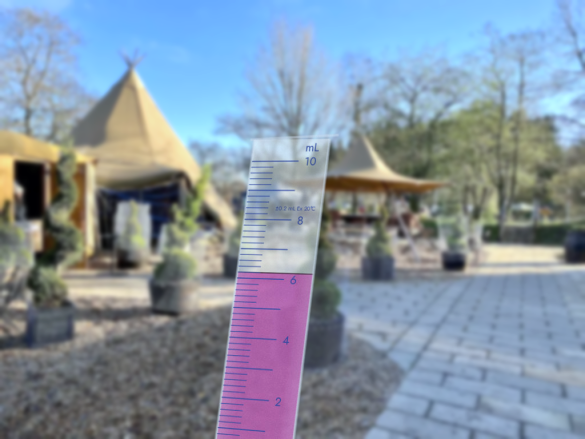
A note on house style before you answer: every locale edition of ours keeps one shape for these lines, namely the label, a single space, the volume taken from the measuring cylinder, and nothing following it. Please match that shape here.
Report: 6.2 mL
